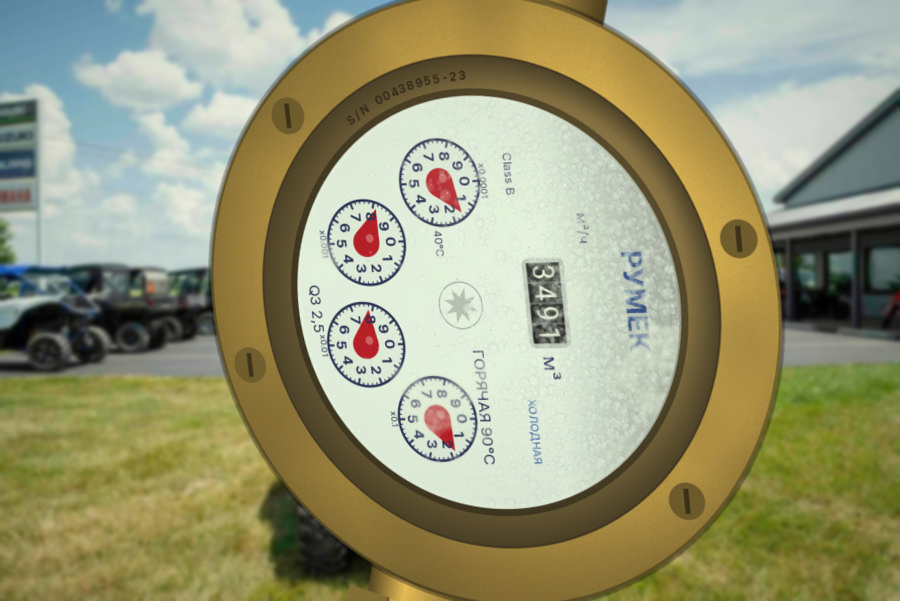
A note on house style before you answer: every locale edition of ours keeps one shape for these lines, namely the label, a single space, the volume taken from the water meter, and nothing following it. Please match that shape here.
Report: 3491.1781 m³
